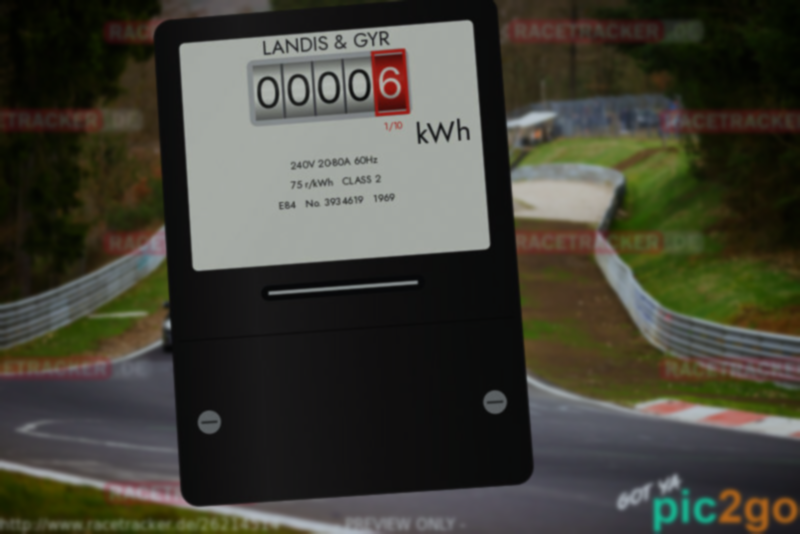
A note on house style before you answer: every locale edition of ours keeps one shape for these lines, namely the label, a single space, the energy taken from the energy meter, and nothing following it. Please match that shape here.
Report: 0.6 kWh
